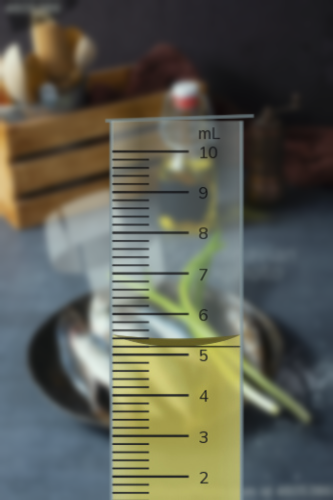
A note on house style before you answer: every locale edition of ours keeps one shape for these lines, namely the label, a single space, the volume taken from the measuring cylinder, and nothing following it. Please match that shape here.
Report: 5.2 mL
